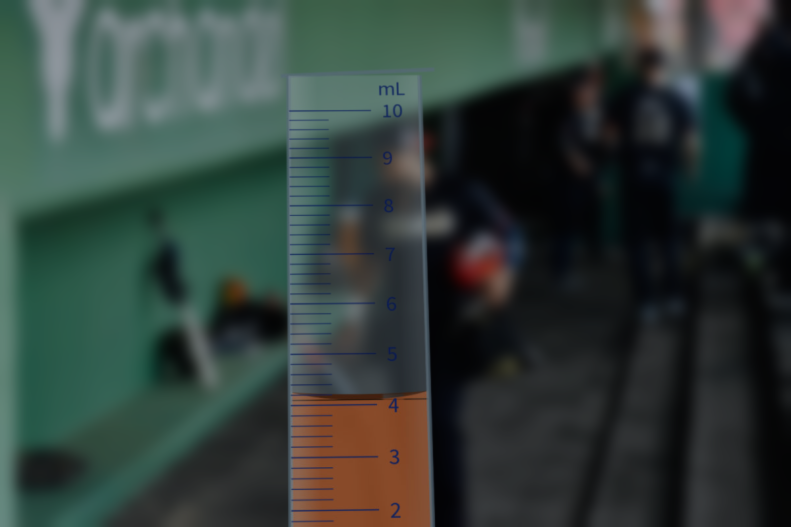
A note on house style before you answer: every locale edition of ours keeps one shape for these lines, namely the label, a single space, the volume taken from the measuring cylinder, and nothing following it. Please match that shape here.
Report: 4.1 mL
